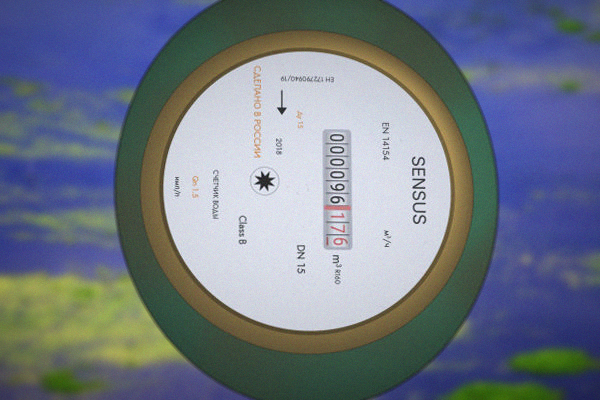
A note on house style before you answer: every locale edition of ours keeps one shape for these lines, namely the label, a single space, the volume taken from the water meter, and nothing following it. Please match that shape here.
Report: 96.176 m³
